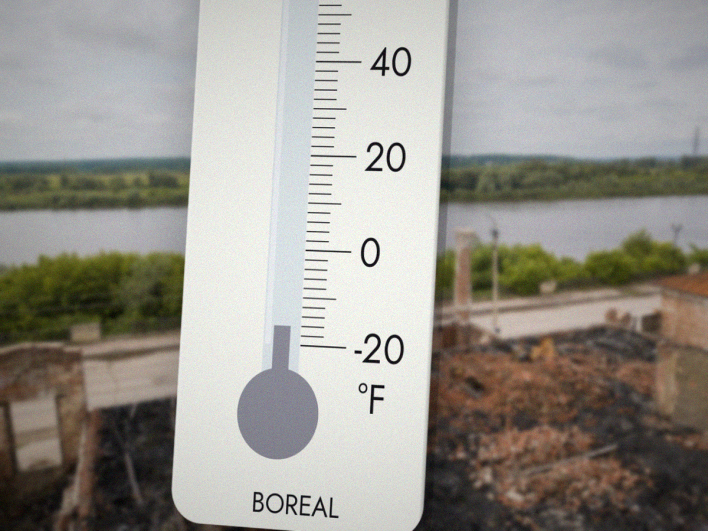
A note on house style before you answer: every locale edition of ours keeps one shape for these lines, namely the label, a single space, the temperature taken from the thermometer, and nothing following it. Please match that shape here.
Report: -16 °F
